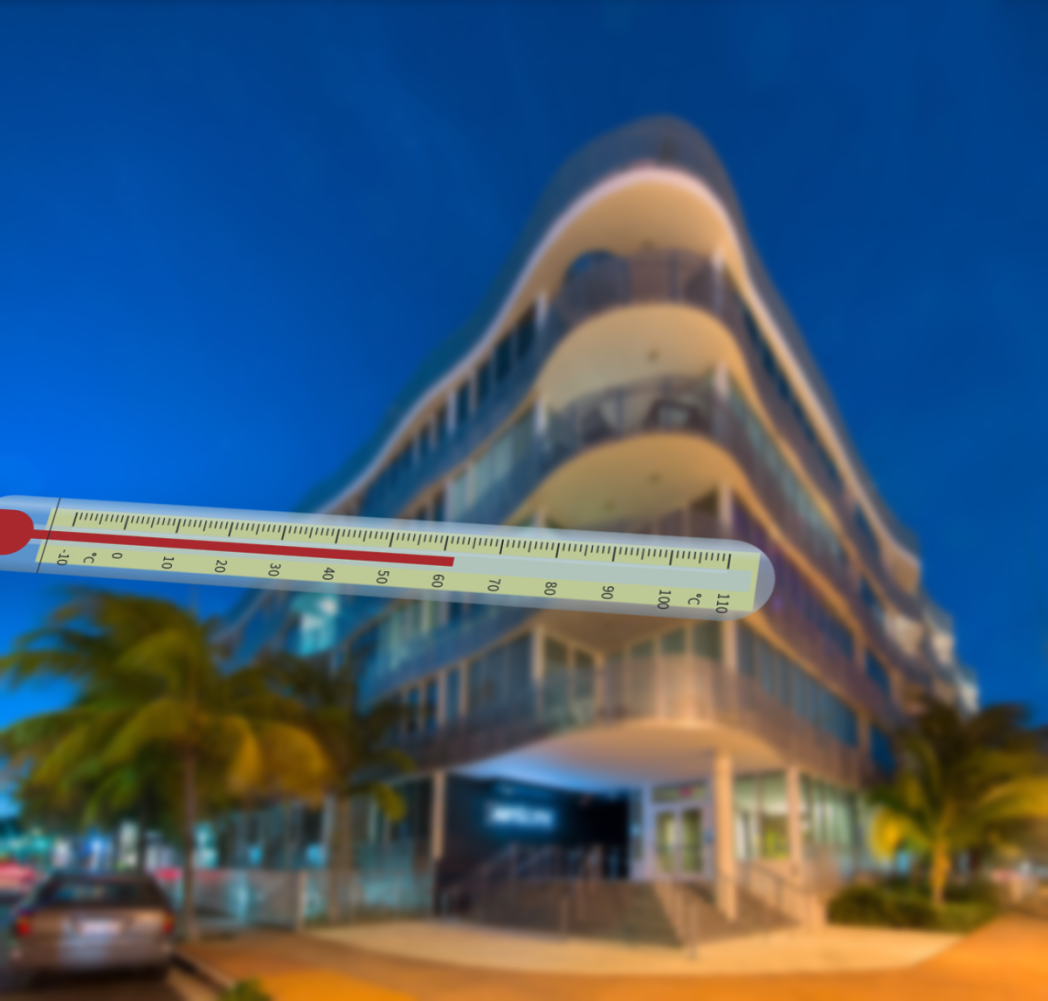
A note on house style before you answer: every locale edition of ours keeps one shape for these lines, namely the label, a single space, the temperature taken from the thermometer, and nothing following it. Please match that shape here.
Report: 62 °C
